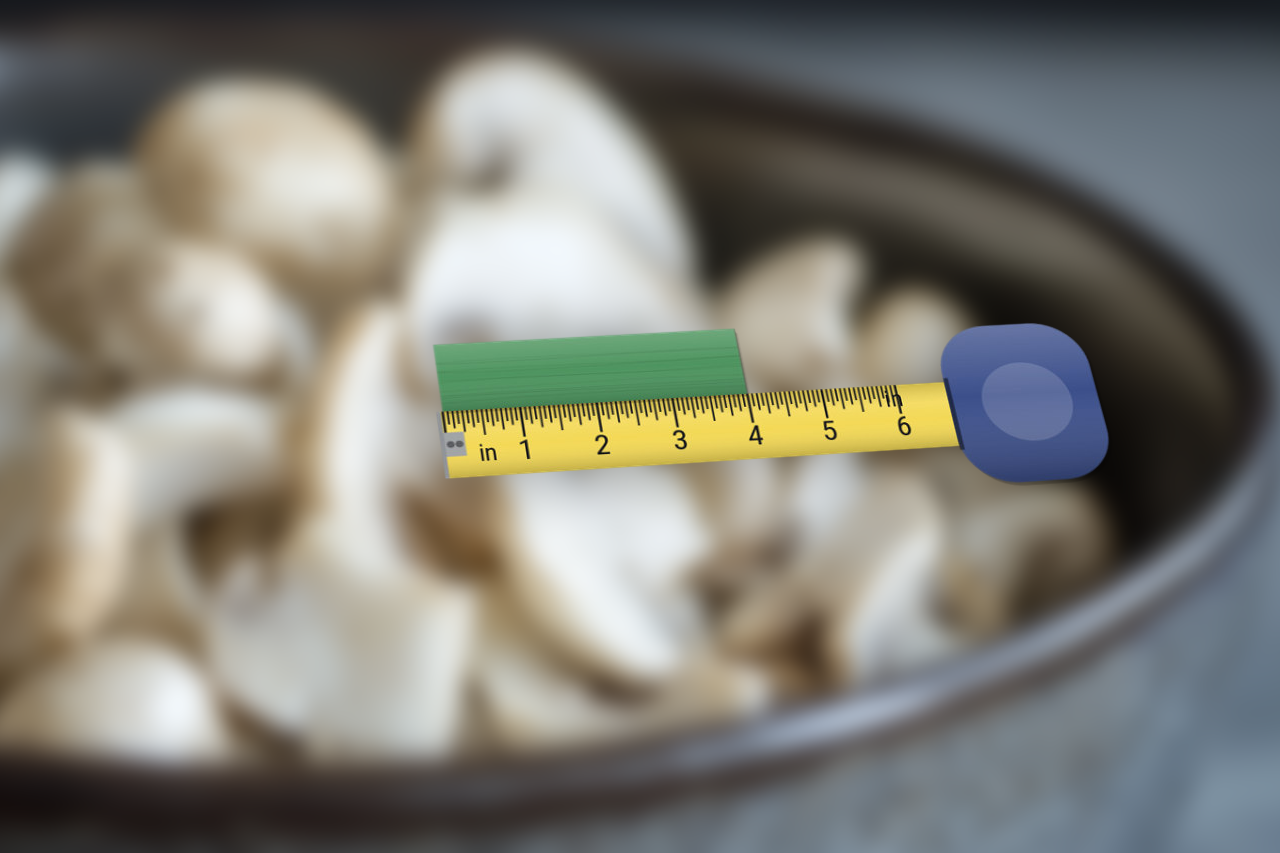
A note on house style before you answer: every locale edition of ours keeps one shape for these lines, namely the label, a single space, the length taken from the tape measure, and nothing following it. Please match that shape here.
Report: 4 in
